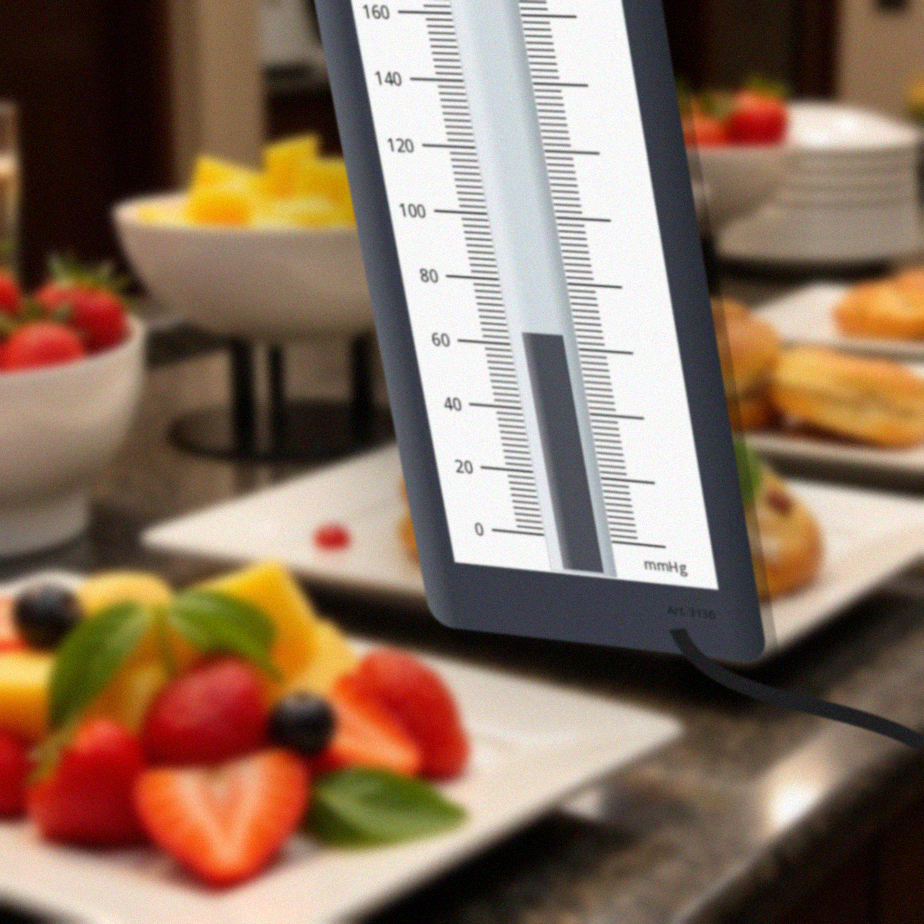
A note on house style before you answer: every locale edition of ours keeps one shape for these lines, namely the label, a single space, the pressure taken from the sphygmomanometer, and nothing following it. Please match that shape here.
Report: 64 mmHg
